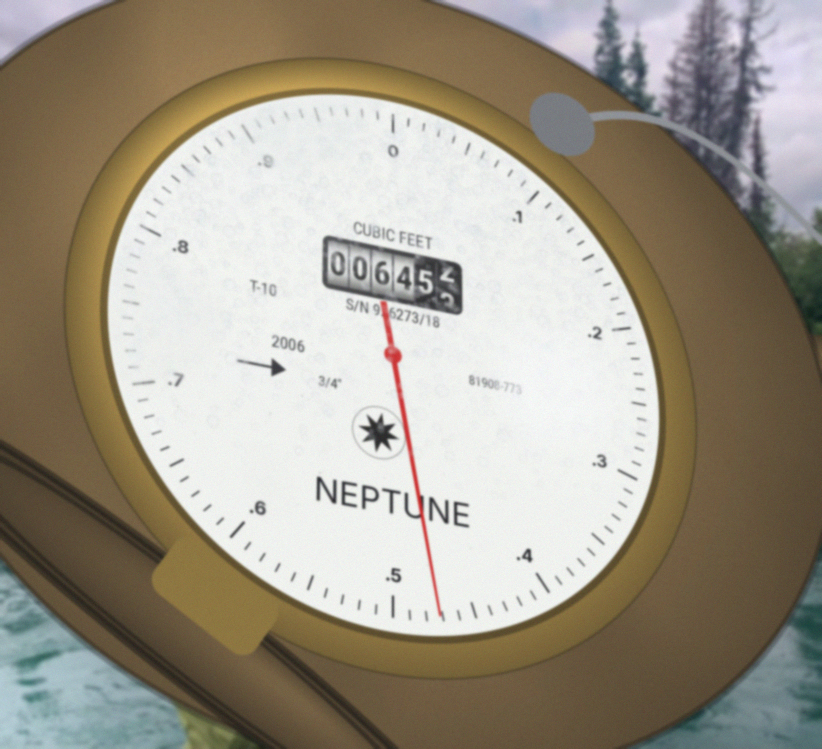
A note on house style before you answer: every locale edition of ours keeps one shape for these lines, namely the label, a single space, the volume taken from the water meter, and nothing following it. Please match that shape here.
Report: 6452.47 ft³
